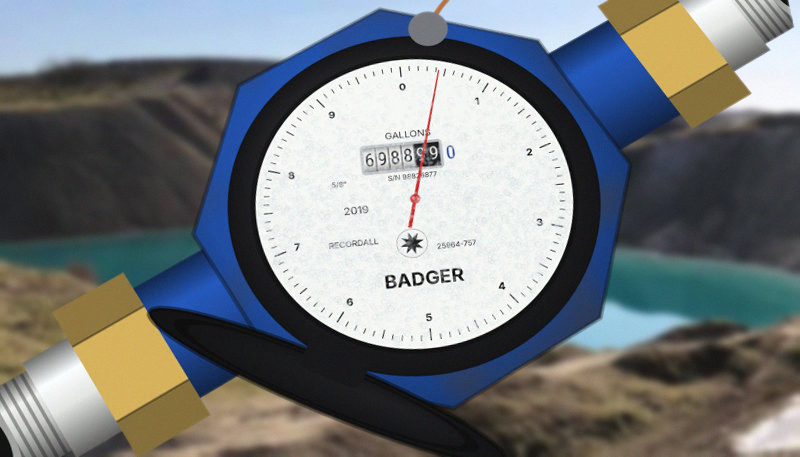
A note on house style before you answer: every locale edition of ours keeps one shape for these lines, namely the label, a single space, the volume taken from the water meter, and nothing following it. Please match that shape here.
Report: 6988990.4 gal
